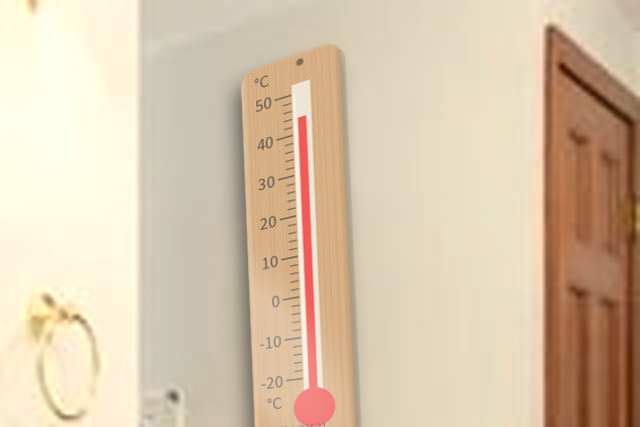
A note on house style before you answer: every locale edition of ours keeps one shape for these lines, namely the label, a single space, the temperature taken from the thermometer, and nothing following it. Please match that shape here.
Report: 44 °C
